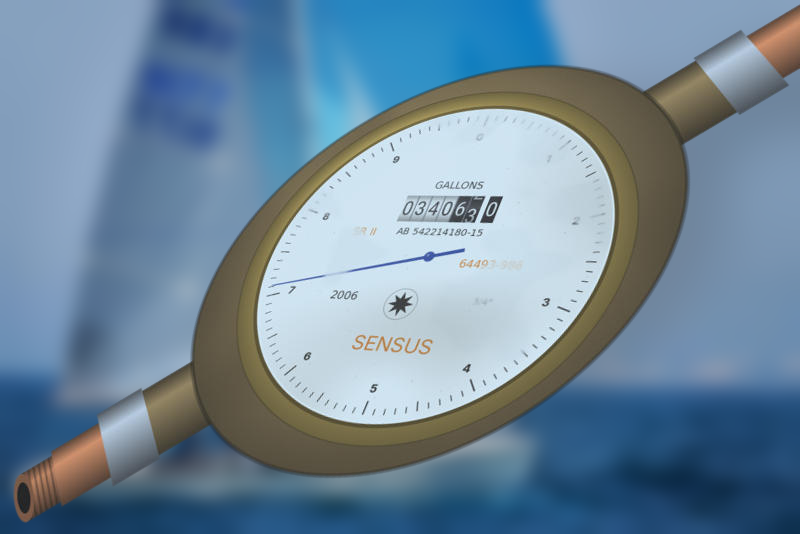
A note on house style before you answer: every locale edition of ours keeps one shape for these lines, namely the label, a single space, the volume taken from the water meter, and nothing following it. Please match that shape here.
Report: 340627.1 gal
